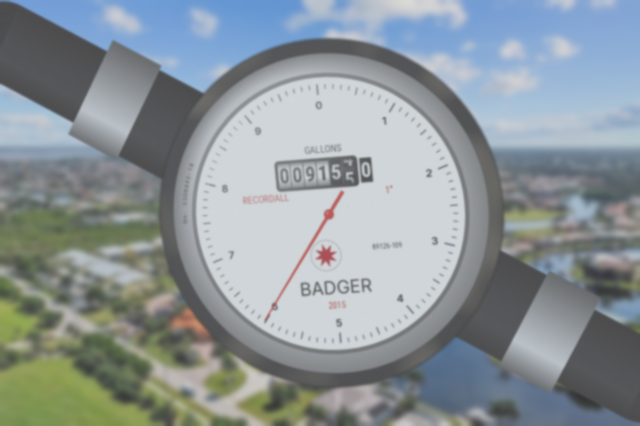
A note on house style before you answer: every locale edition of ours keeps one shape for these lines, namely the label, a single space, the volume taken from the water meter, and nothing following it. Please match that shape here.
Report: 91546.0 gal
